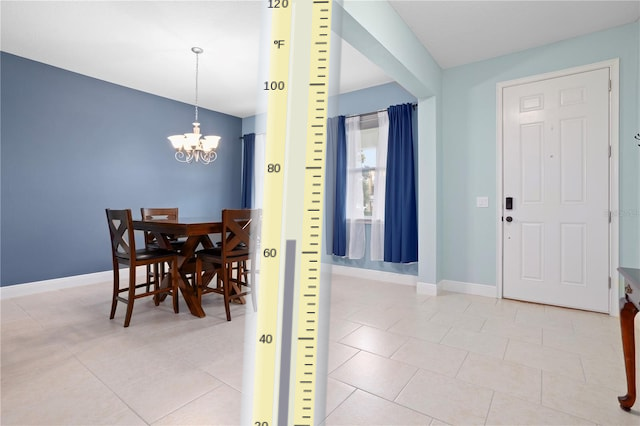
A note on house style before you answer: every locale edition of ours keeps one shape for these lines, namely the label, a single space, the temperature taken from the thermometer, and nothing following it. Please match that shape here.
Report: 63 °F
